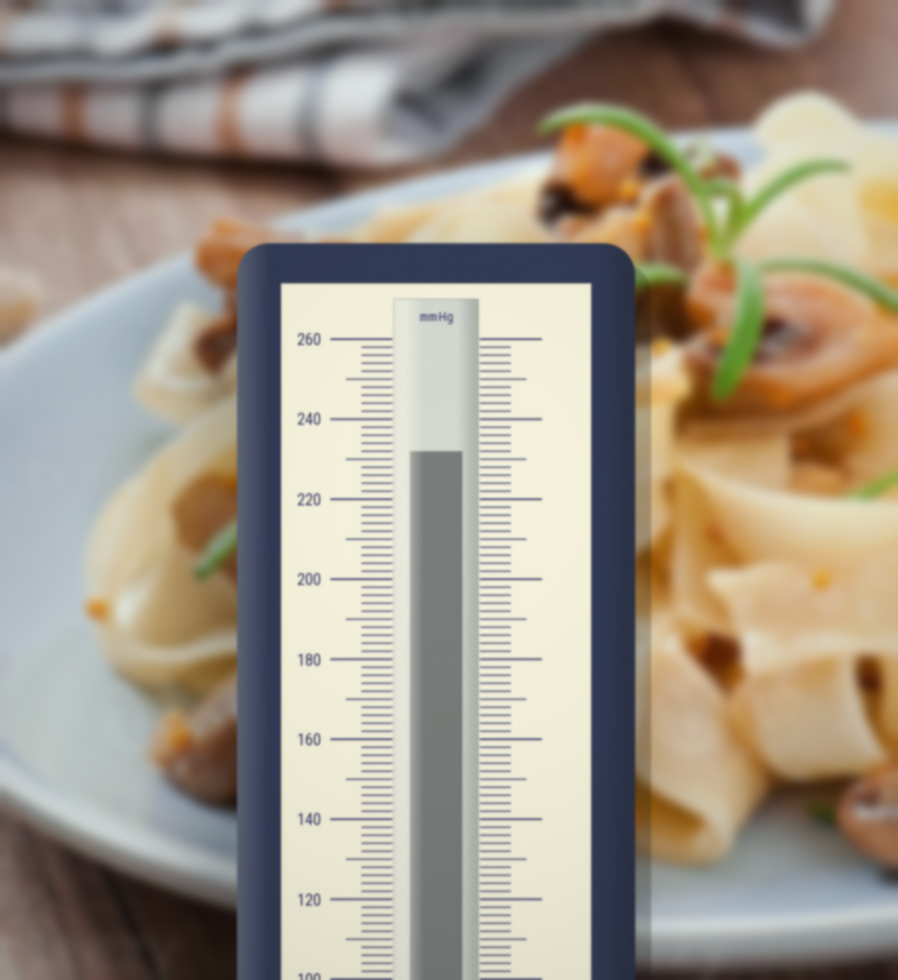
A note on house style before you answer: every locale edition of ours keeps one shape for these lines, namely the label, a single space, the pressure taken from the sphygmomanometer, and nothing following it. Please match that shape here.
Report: 232 mmHg
